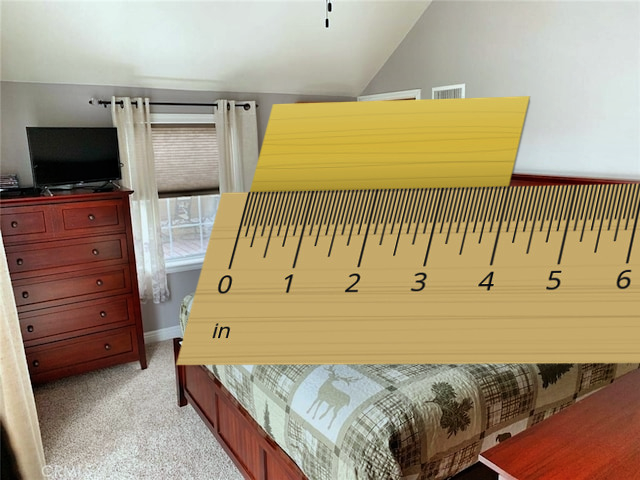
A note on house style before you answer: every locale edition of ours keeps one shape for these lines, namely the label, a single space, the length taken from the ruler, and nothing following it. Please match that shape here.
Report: 4 in
